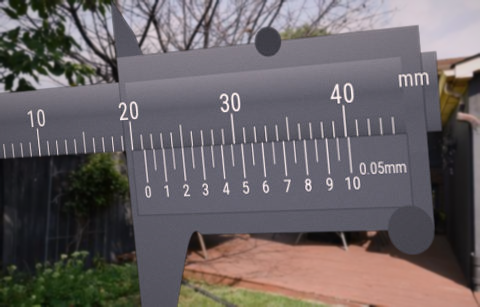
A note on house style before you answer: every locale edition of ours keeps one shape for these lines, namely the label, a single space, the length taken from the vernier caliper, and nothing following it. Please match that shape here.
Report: 21.2 mm
